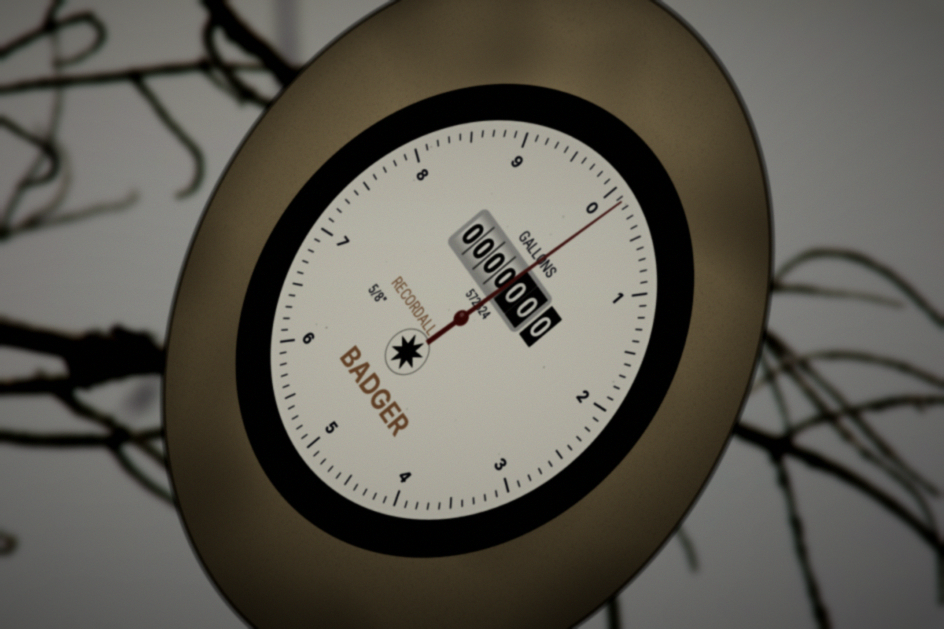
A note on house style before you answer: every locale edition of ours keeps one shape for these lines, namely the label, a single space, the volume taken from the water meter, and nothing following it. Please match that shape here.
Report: 0.1 gal
